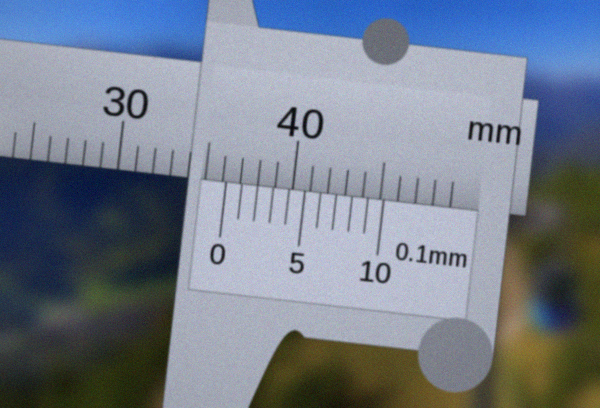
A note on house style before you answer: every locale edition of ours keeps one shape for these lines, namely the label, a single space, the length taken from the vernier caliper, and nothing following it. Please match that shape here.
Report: 36.2 mm
